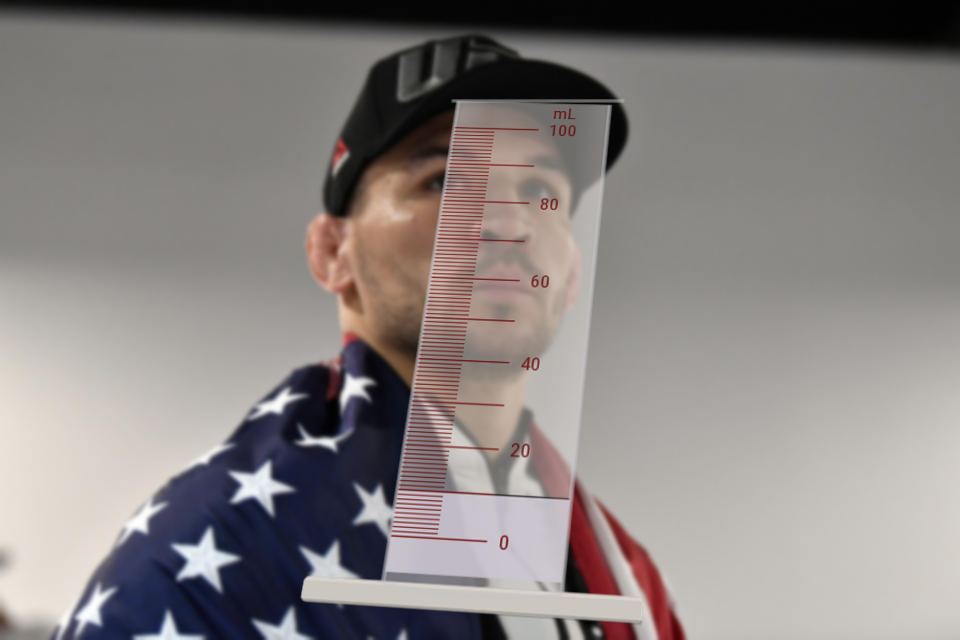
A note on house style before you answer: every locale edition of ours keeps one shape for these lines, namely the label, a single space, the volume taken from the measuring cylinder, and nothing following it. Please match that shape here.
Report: 10 mL
